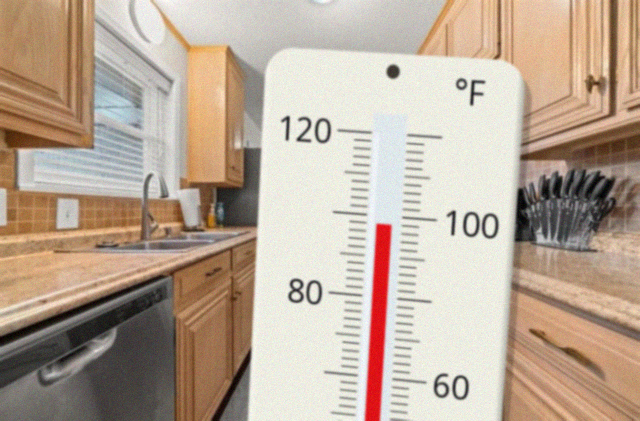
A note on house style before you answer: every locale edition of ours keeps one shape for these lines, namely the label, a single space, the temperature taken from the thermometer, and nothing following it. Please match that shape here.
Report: 98 °F
